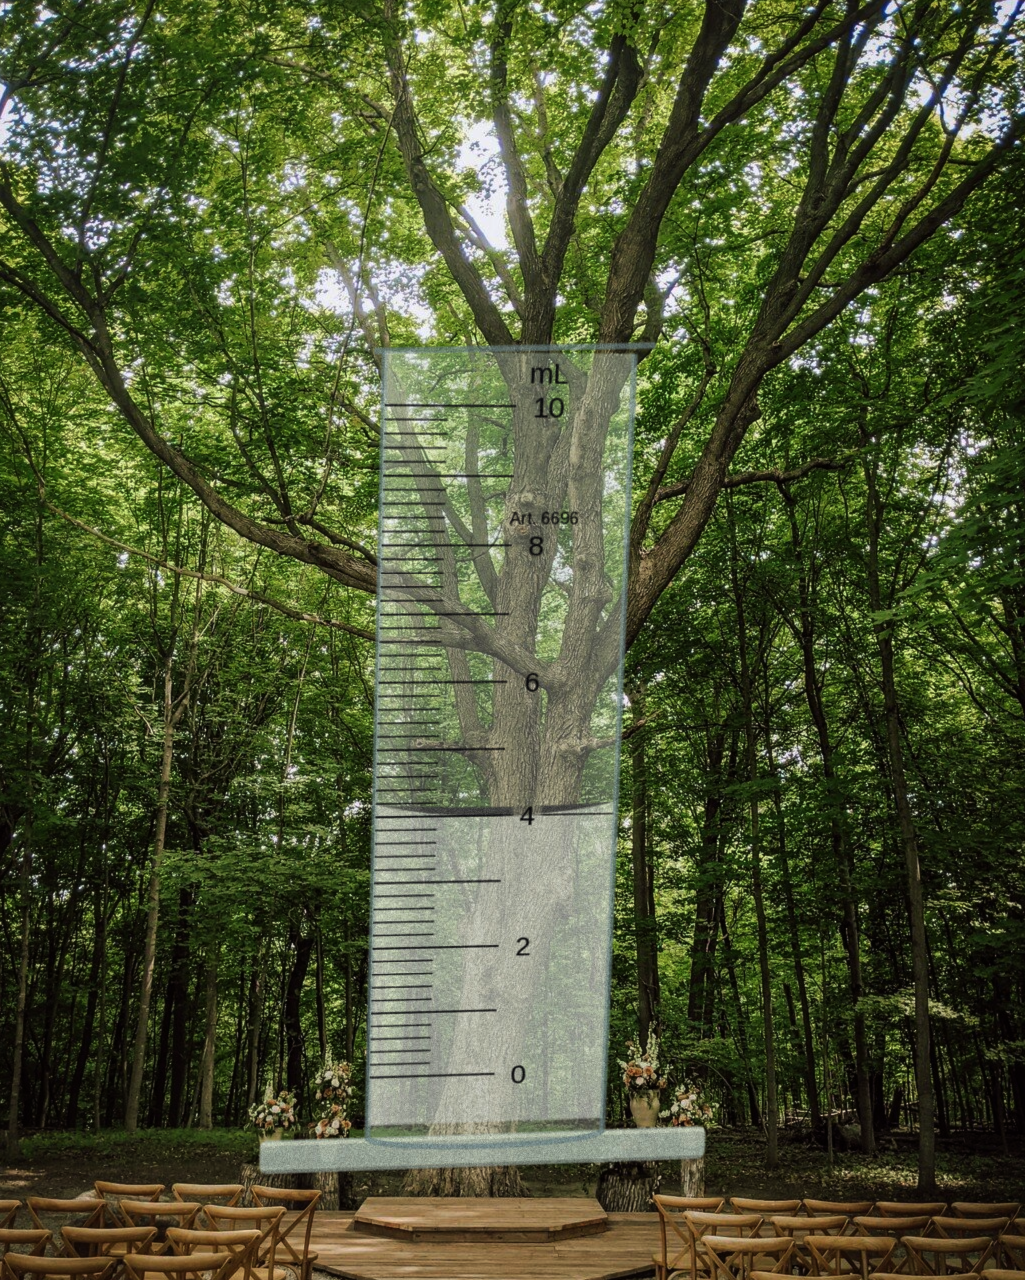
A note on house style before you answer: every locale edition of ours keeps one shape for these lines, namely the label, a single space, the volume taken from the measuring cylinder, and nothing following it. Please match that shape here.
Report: 4 mL
